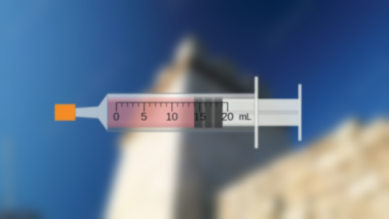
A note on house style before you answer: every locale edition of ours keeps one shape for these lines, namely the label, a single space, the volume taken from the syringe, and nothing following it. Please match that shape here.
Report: 14 mL
